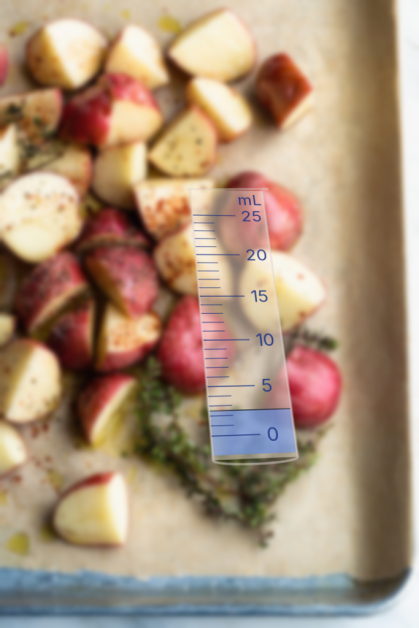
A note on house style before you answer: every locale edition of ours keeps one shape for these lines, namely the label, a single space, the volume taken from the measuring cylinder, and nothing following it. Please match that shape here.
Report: 2.5 mL
